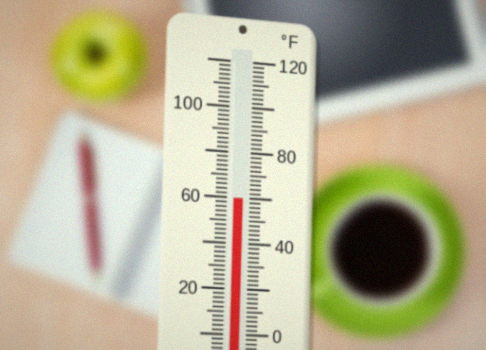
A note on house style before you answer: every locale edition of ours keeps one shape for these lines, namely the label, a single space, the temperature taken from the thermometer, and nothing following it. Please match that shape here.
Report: 60 °F
